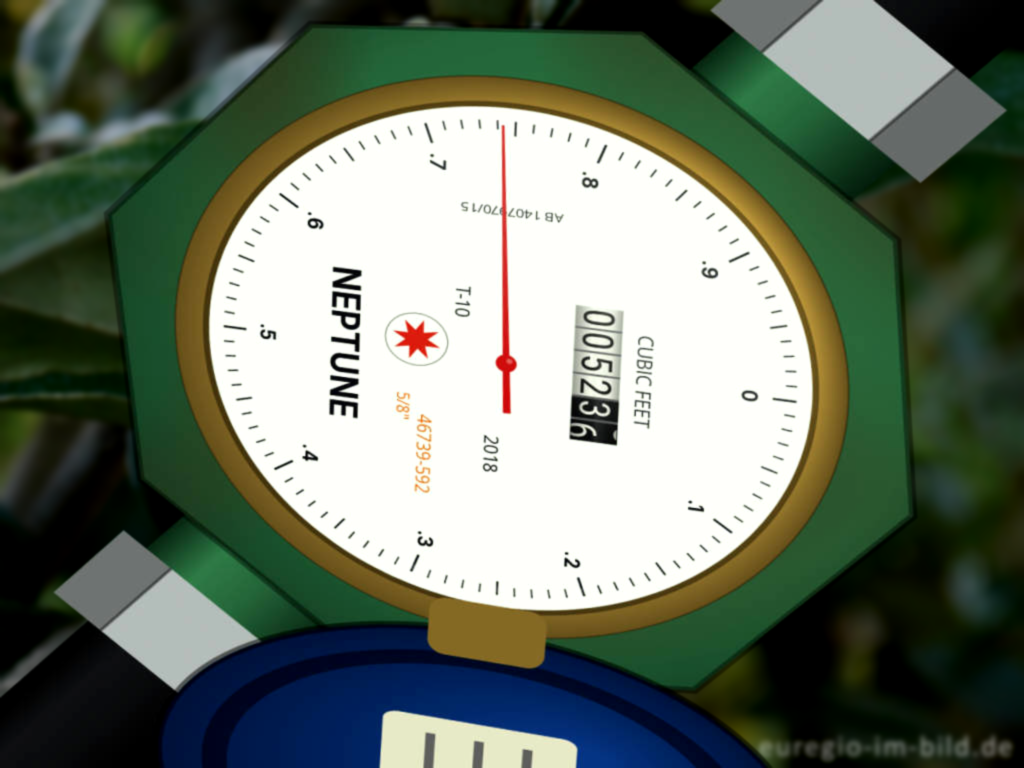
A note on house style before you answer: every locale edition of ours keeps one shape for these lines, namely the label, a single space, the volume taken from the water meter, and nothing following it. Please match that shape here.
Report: 5235.74 ft³
